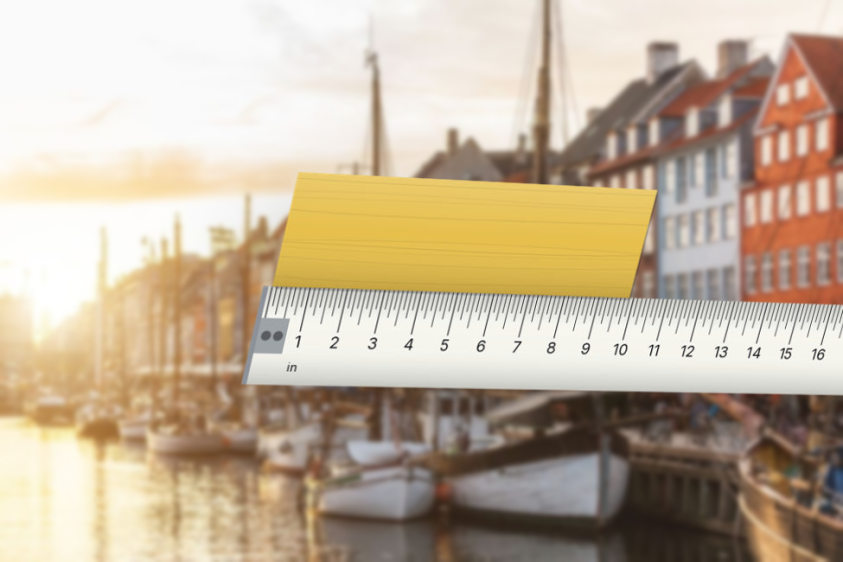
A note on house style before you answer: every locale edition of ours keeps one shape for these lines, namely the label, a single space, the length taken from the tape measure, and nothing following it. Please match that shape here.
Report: 9.875 in
